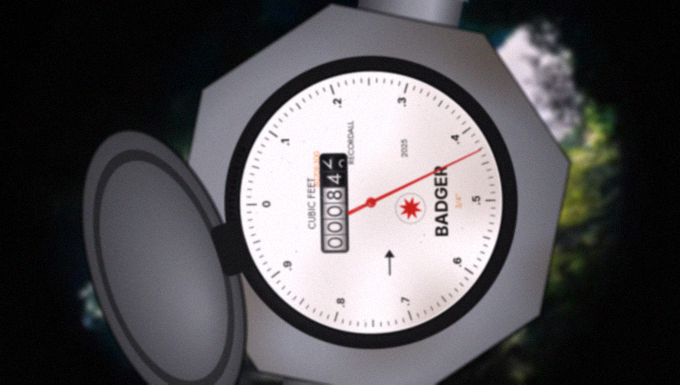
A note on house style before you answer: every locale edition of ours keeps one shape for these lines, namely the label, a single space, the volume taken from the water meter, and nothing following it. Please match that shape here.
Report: 842.43 ft³
